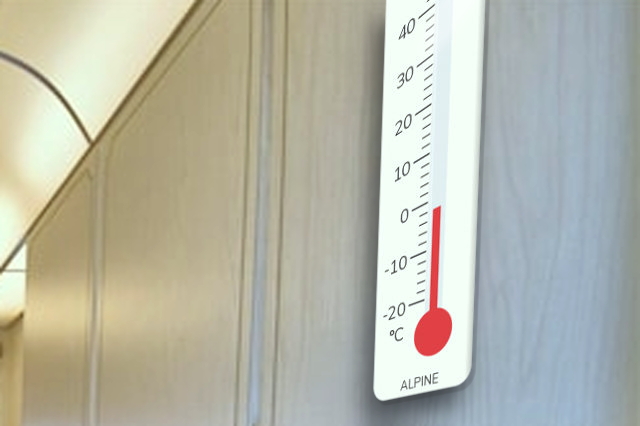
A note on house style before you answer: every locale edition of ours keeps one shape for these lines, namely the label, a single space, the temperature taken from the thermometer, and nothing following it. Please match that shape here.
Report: -2 °C
